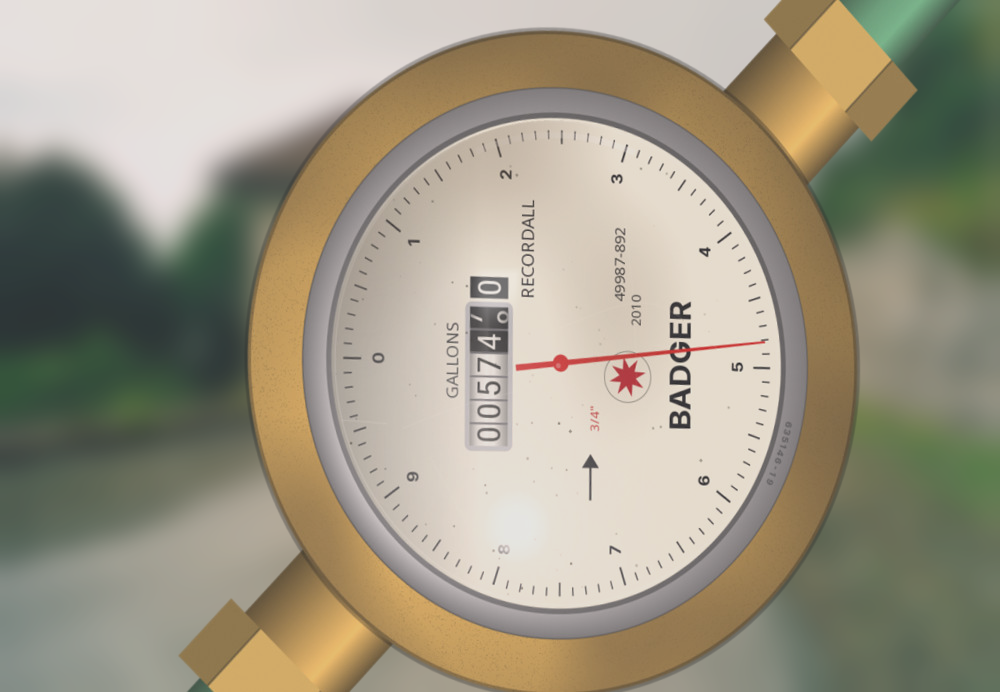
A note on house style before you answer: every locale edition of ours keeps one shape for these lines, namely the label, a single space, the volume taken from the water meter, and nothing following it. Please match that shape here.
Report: 57474.8 gal
